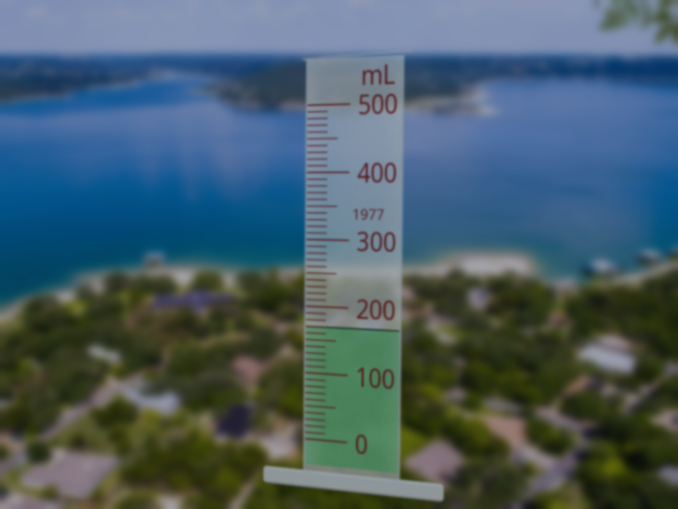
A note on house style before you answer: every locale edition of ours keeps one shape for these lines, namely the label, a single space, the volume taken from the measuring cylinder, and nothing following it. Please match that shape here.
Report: 170 mL
